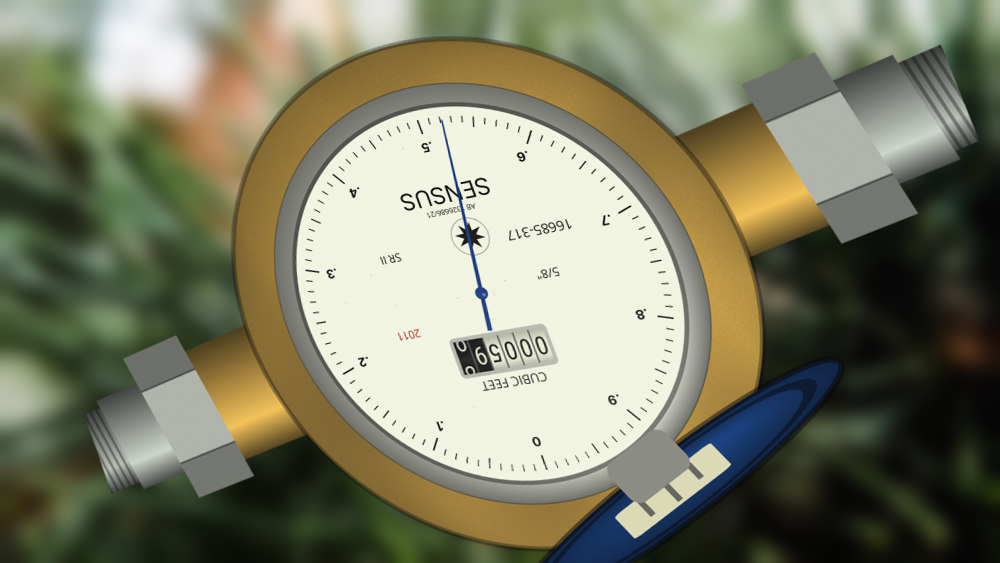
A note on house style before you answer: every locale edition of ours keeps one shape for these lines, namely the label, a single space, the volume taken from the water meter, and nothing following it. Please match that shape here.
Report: 598.52 ft³
